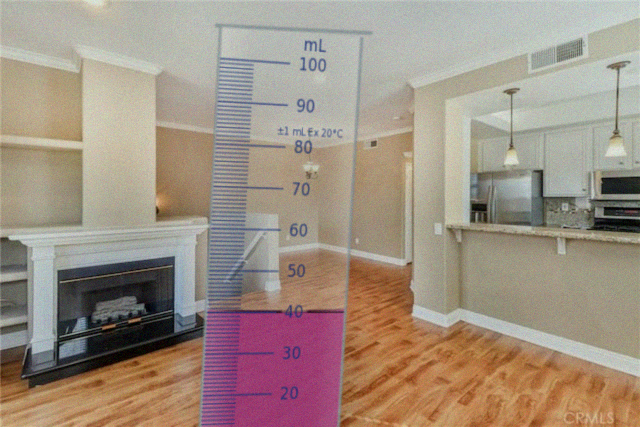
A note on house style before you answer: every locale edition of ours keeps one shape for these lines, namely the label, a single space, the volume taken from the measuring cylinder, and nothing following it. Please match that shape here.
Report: 40 mL
